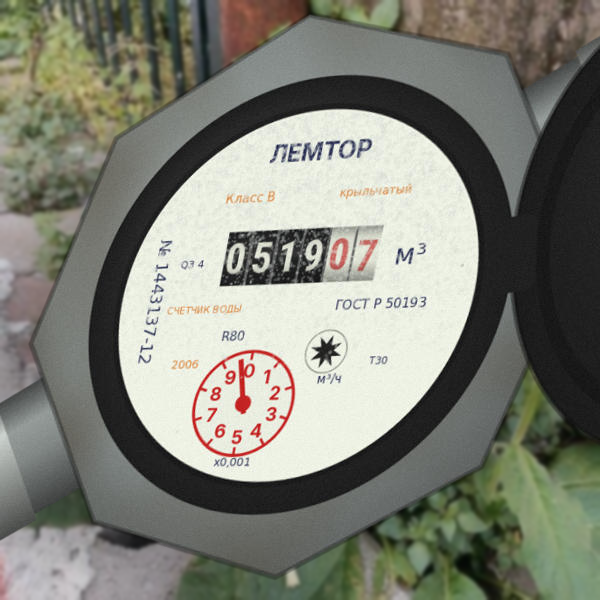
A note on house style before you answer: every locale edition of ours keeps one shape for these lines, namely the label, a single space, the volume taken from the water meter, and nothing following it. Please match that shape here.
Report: 519.069 m³
